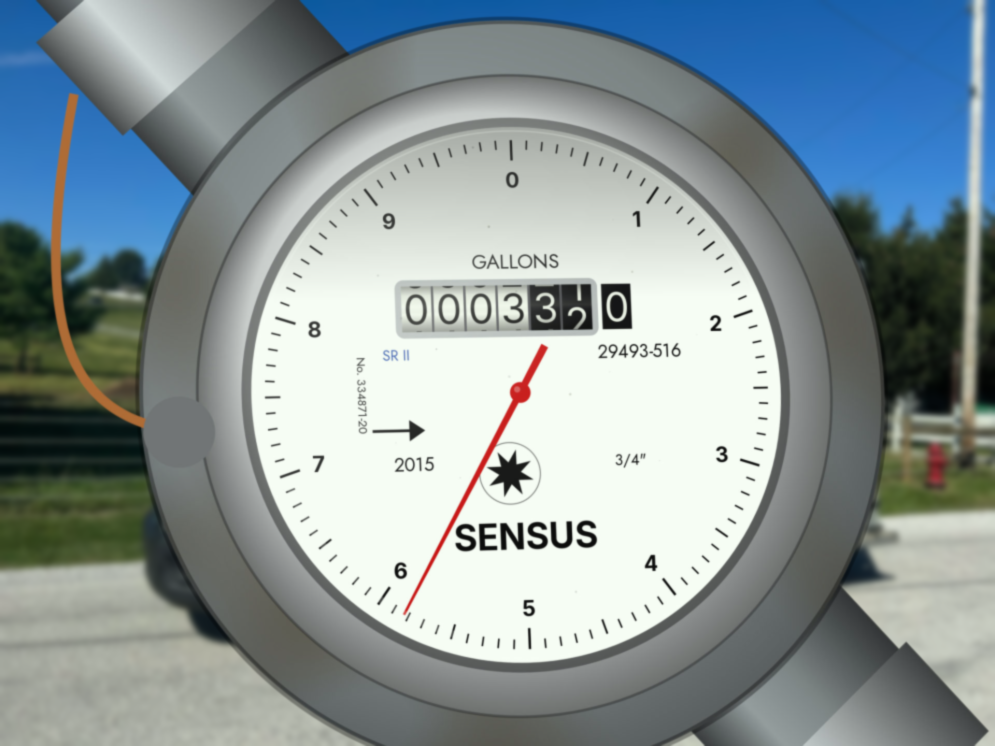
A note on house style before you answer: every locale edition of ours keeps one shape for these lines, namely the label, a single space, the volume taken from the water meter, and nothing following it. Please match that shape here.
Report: 3315.8 gal
